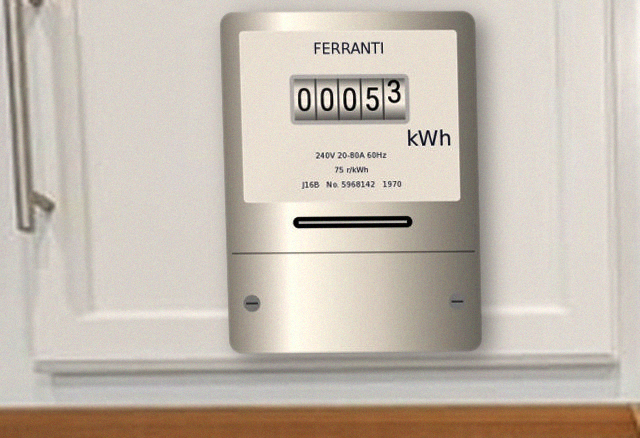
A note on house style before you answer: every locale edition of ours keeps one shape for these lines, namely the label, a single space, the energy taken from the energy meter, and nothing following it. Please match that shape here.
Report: 53 kWh
